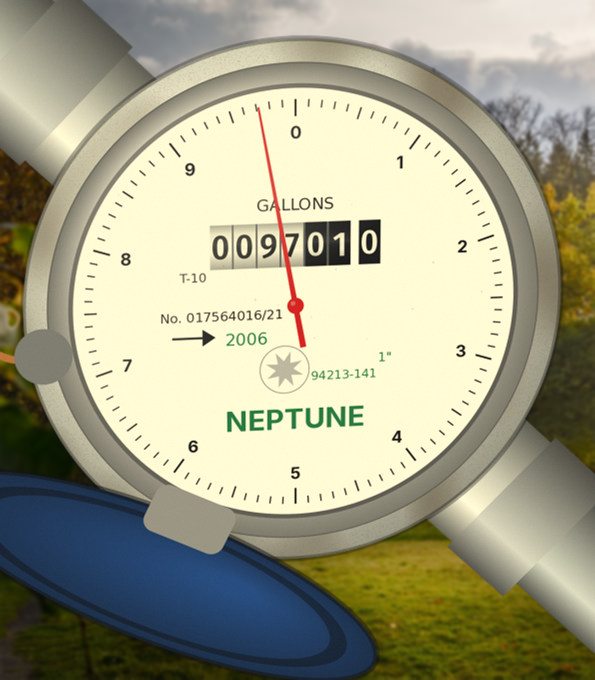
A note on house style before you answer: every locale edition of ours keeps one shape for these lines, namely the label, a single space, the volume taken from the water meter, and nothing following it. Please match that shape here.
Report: 97009.7 gal
